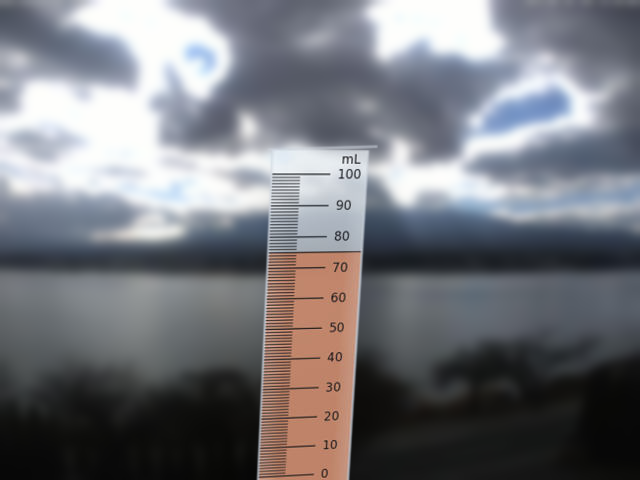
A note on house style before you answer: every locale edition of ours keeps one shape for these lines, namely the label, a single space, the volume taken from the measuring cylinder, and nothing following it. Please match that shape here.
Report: 75 mL
